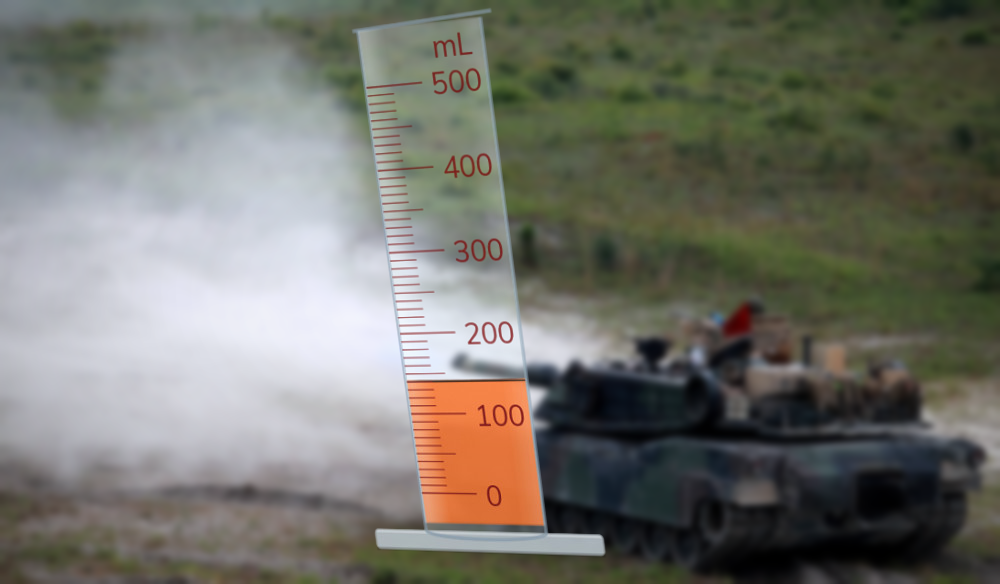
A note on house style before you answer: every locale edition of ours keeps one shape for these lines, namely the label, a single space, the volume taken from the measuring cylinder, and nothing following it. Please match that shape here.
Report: 140 mL
